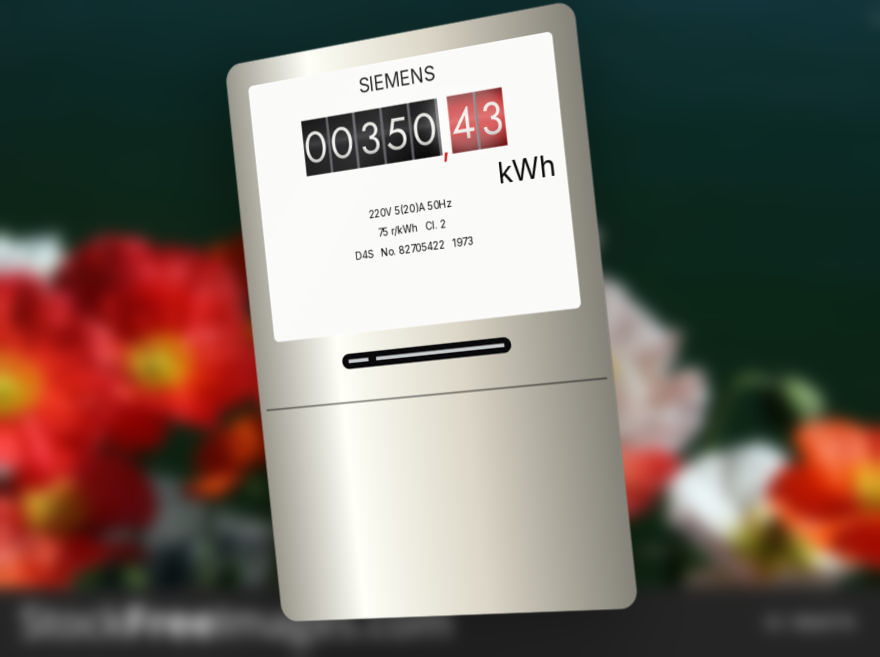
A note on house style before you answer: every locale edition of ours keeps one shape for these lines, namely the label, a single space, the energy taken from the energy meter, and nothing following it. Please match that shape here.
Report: 350.43 kWh
